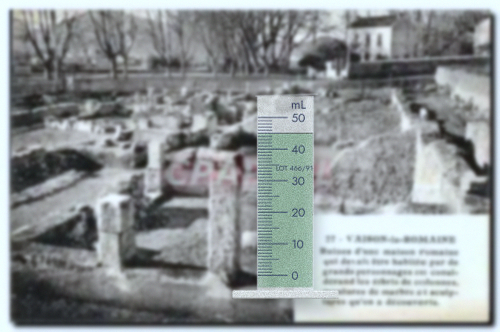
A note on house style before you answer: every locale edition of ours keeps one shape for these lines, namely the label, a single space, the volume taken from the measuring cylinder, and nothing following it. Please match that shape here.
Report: 45 mL
